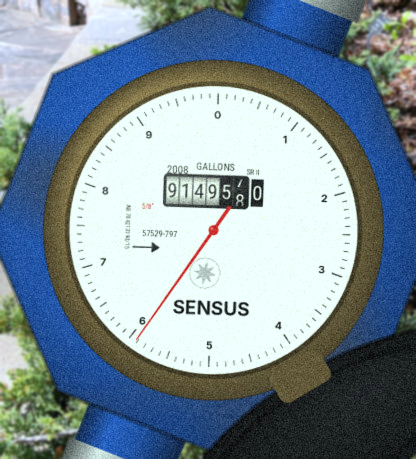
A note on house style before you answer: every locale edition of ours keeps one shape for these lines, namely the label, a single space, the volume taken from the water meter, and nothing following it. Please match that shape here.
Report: 9149575.9 gal
